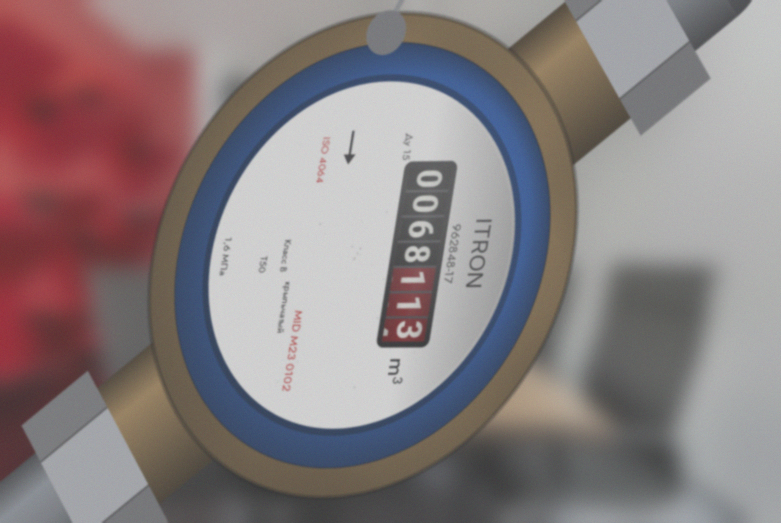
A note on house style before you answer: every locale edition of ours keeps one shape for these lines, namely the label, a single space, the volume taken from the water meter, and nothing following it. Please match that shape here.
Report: 68.113 m³
